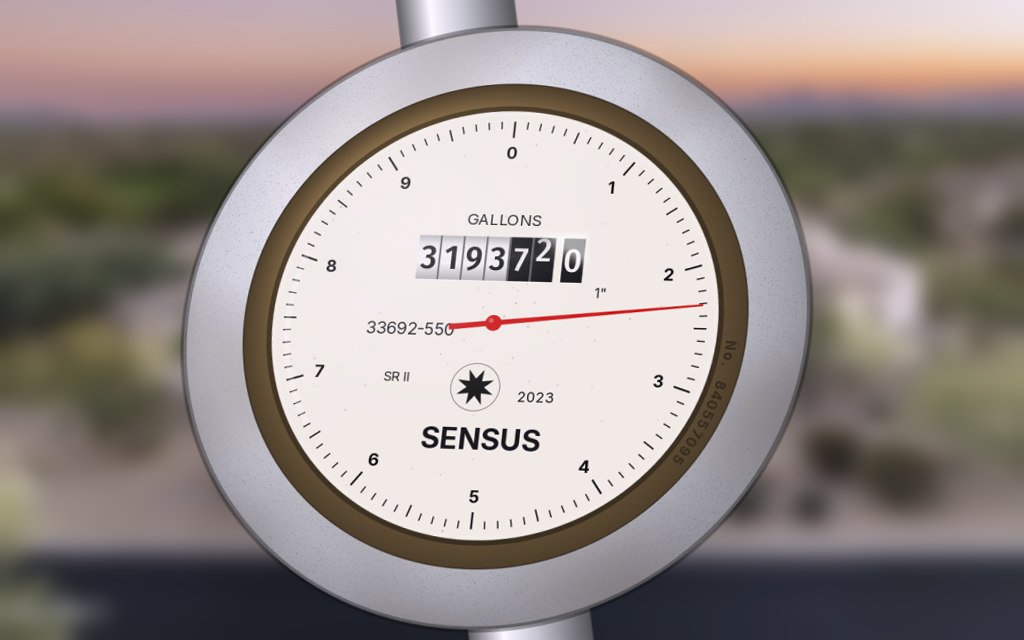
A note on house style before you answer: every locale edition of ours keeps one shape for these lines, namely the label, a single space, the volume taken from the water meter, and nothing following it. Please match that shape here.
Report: 3193722.3 gal
